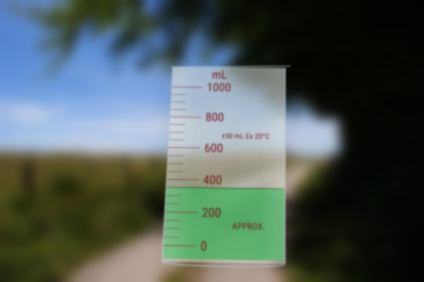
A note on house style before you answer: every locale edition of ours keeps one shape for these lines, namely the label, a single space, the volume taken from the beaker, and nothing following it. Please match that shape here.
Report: 350 mL
